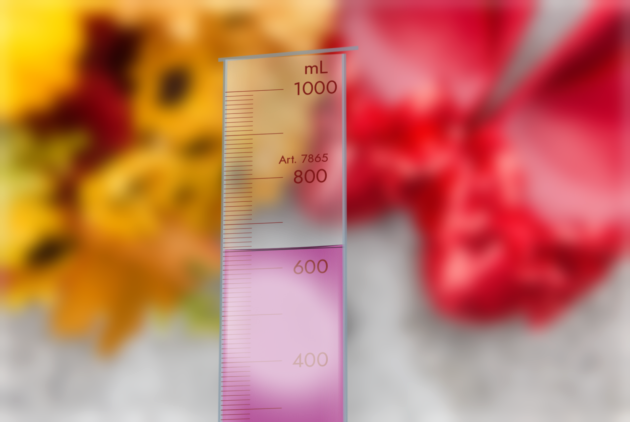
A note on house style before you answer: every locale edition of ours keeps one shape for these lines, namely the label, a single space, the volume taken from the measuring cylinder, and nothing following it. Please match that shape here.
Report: 640 mL
